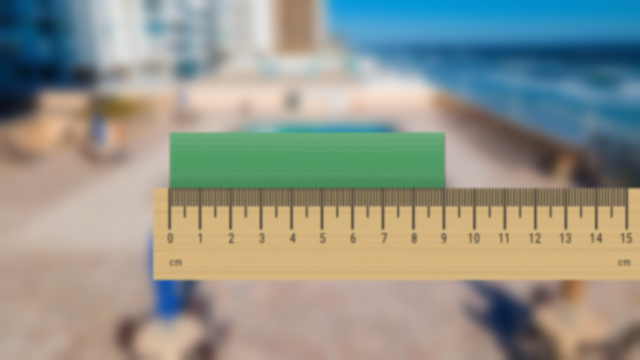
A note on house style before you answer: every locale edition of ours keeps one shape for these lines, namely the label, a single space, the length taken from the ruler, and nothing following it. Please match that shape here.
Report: 9 cm
